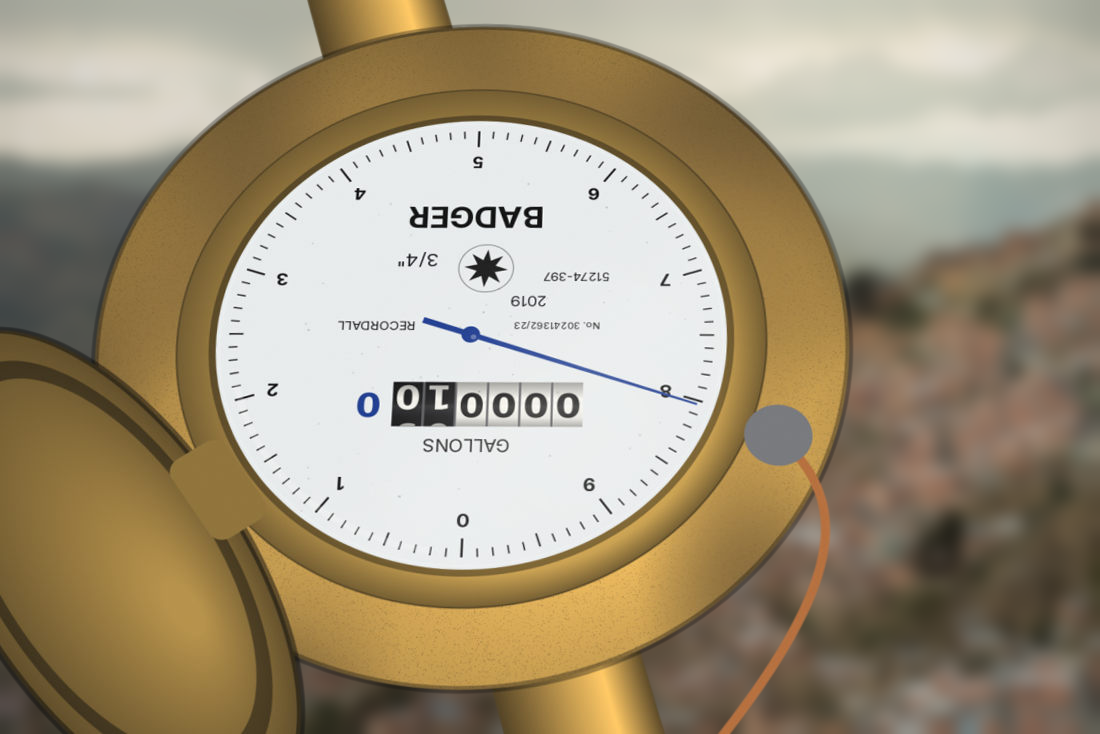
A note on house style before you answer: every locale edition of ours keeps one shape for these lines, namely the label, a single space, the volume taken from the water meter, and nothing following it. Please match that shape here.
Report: 98.0 gal
